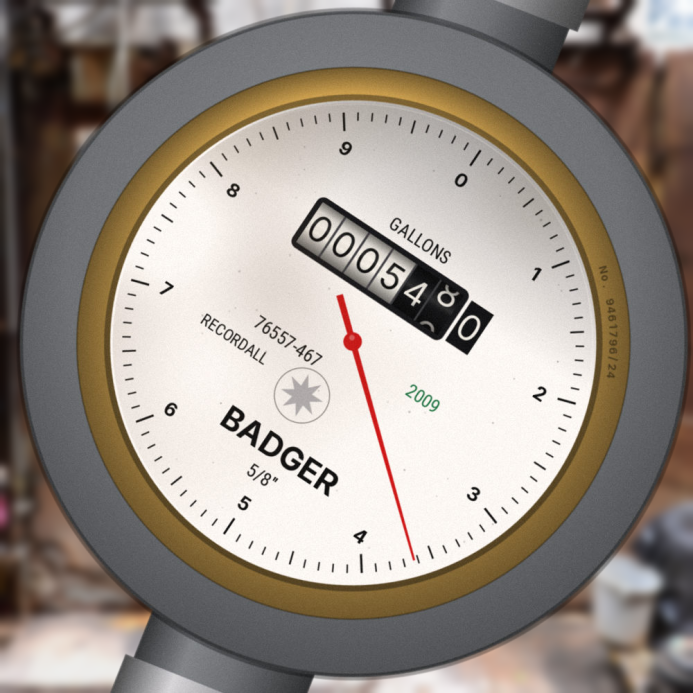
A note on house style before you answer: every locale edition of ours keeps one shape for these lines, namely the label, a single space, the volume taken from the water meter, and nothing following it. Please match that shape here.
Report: 5483.6 gal
